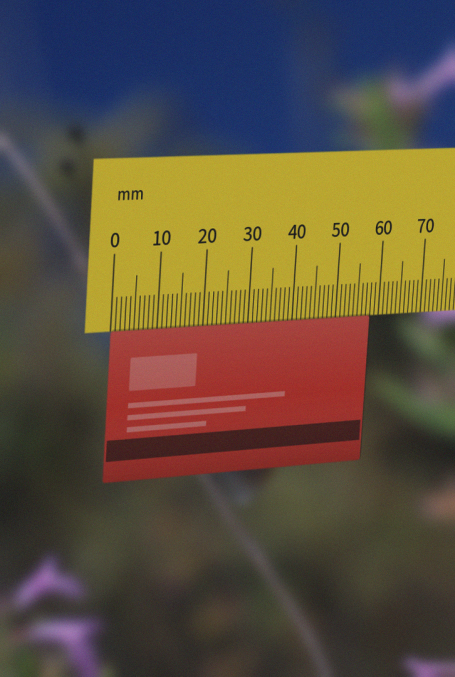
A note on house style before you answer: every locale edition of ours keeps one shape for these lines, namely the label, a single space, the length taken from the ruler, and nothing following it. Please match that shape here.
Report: 58 mm
